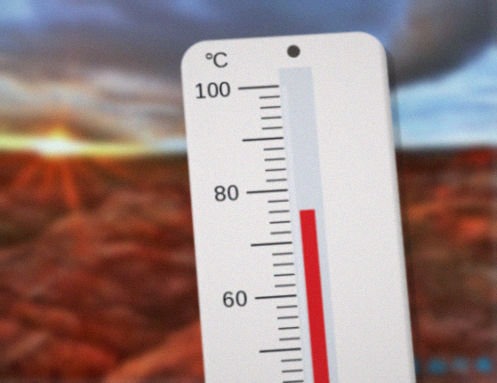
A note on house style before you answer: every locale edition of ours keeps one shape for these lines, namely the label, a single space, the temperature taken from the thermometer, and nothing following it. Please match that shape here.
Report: 76 °C
